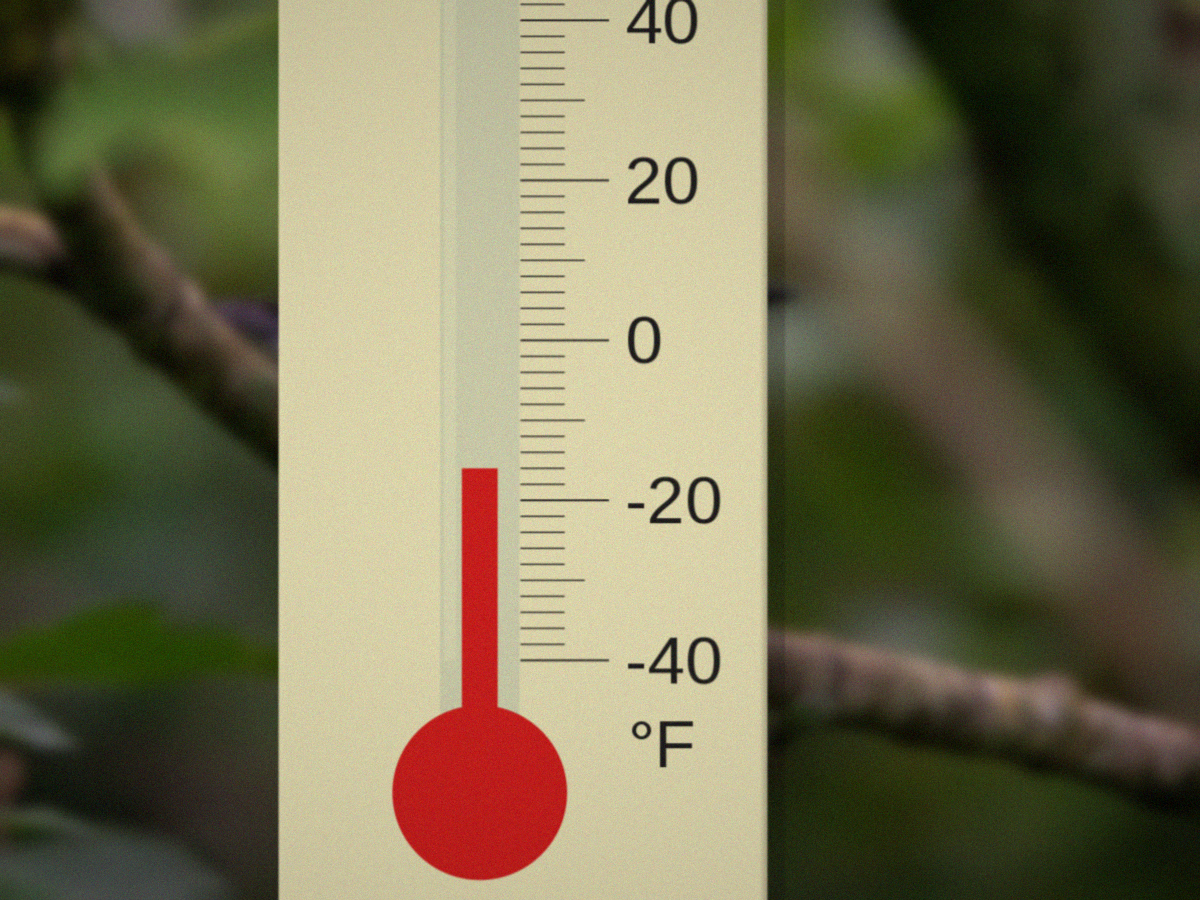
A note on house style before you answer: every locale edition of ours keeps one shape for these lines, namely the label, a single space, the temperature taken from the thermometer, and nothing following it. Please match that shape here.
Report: -16 °F
